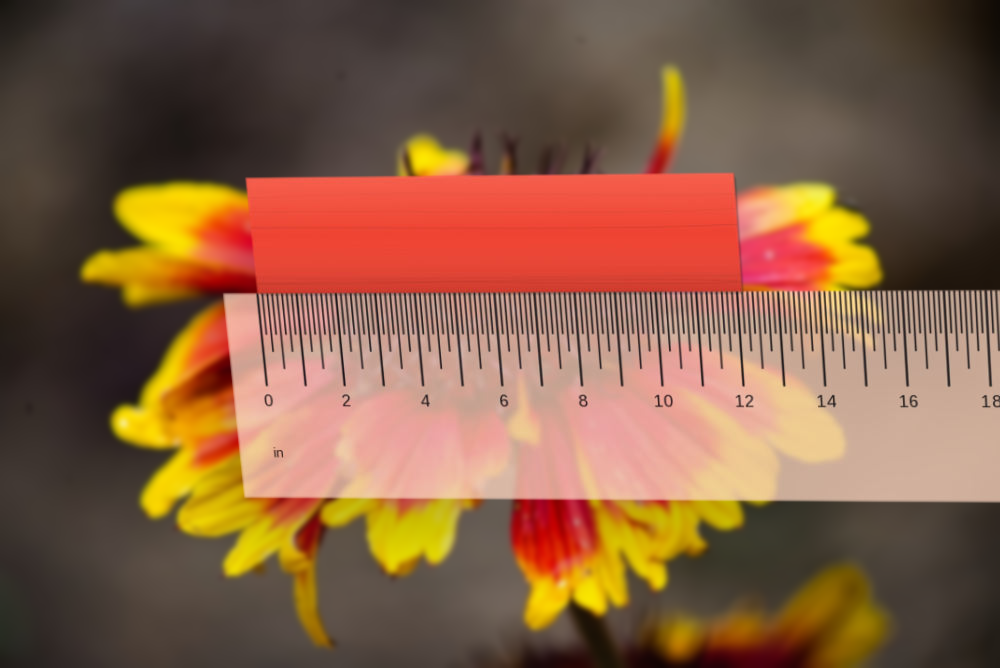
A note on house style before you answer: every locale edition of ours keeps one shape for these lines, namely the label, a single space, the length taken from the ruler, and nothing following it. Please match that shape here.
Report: 12.125 in
